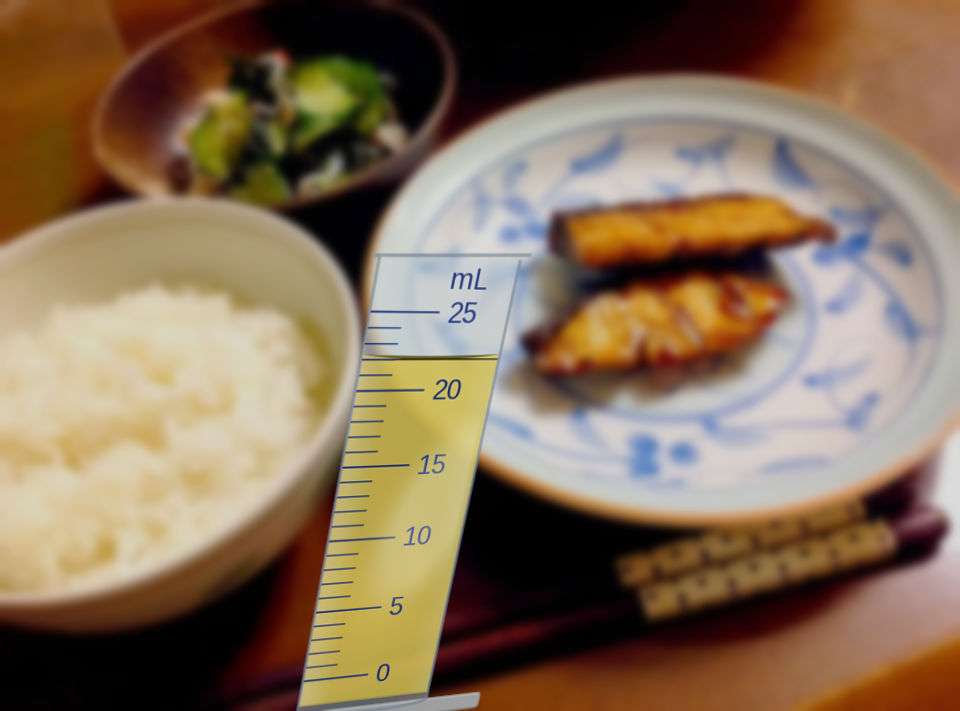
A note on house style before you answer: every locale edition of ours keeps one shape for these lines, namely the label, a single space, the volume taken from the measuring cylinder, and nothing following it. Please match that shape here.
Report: 22 mL
